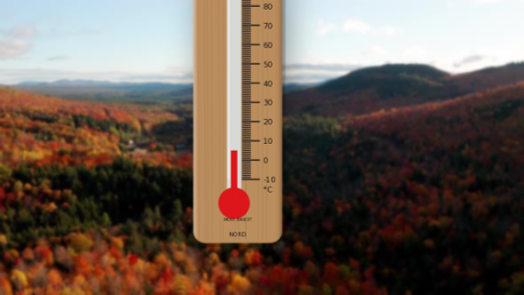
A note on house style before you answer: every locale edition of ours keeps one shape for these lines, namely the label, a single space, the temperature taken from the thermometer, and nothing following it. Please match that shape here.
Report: 5 °C
